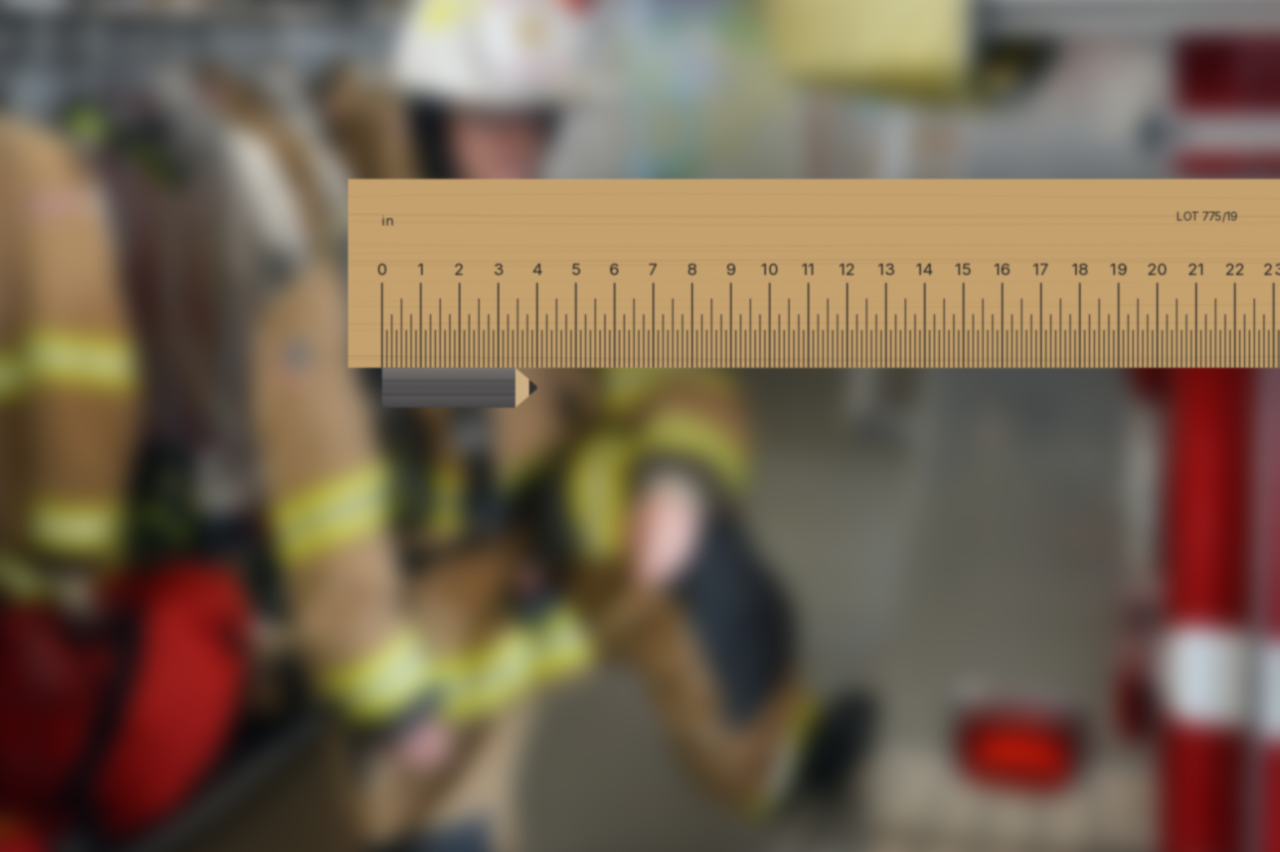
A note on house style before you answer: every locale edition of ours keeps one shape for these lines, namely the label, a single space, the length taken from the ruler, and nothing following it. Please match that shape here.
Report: 4 in
